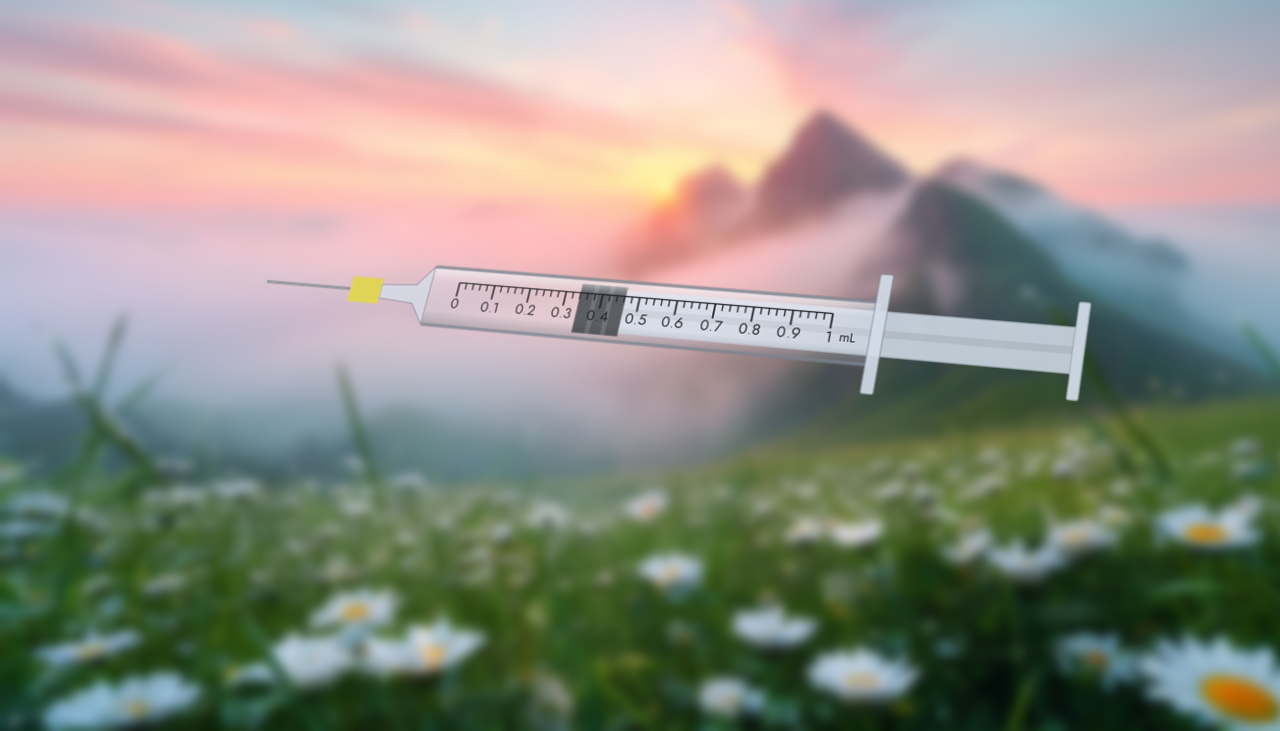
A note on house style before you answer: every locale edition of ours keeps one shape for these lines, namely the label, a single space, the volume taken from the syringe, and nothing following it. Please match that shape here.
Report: 0.34 mL
